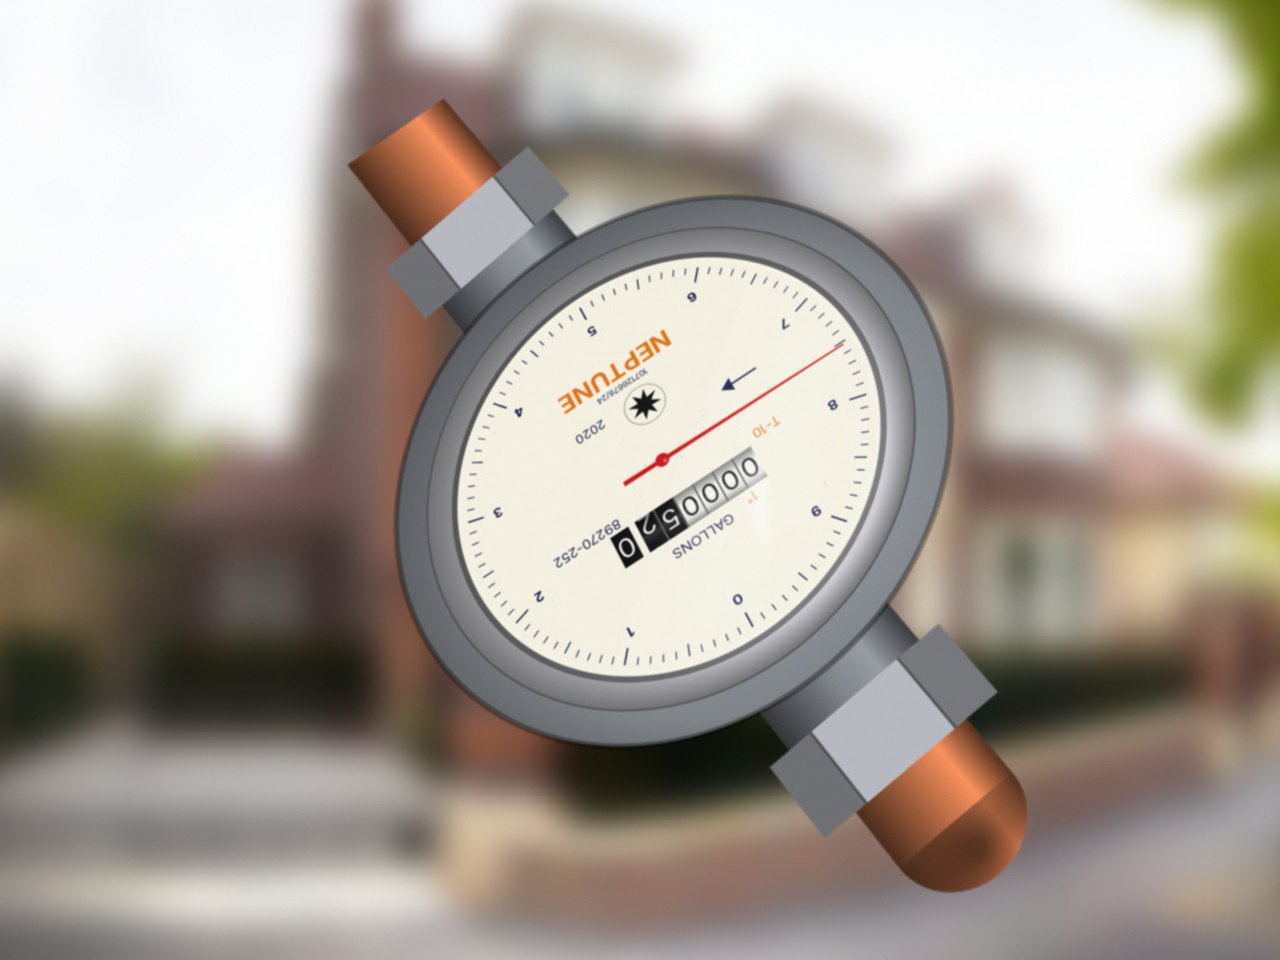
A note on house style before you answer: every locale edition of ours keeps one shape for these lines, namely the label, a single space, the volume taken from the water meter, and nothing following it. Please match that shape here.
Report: 517.5 gal
